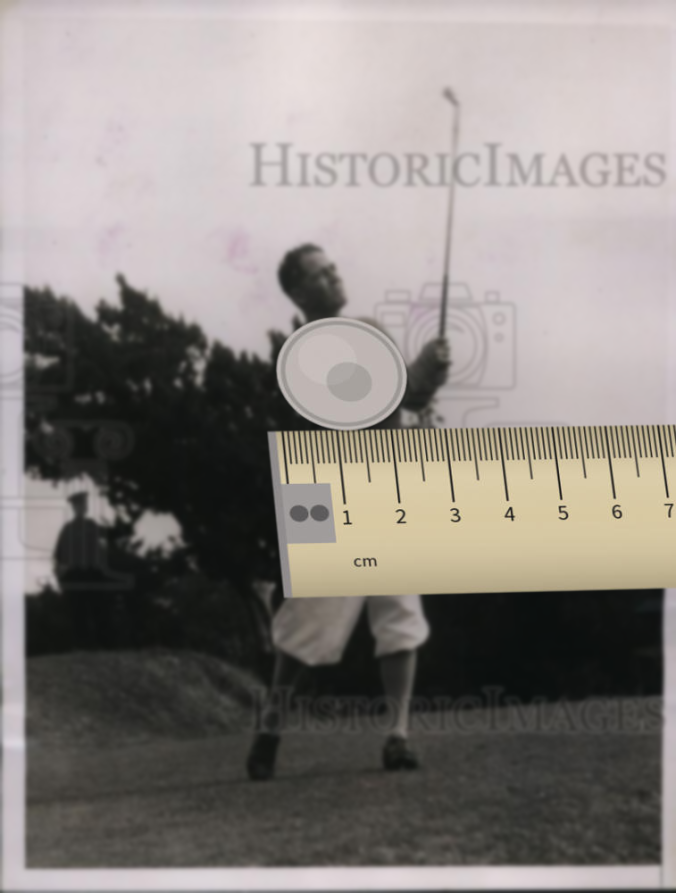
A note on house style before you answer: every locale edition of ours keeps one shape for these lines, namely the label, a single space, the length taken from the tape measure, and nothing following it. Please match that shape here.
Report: 2.4 cm
